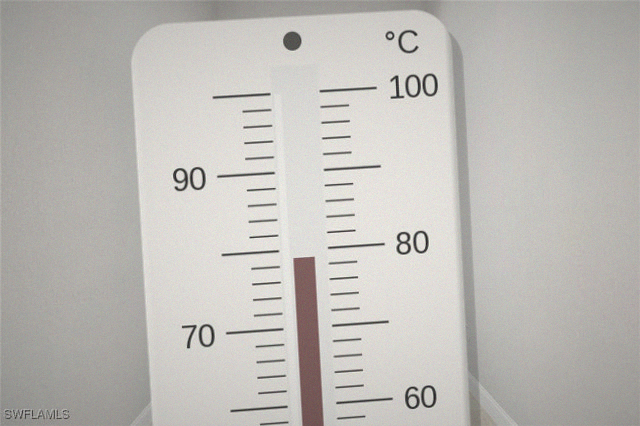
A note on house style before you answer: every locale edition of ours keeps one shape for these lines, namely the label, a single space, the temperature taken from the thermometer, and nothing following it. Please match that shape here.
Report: 79 °C
